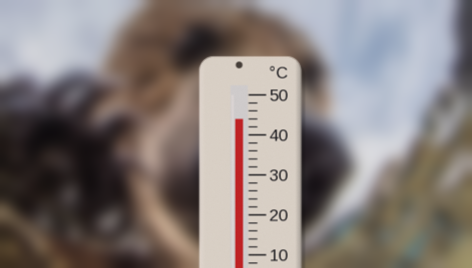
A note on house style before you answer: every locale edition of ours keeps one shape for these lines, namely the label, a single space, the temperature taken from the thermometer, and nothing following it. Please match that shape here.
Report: 44 °C
